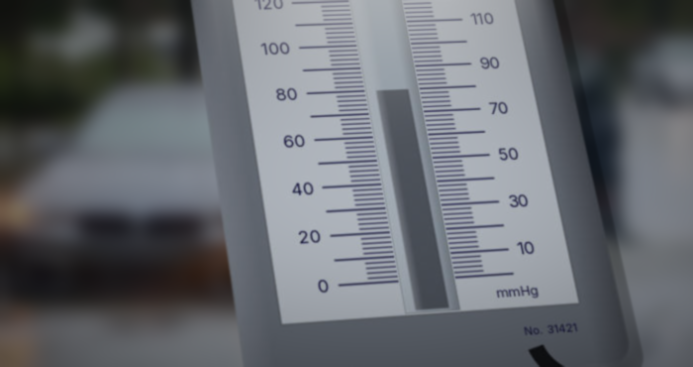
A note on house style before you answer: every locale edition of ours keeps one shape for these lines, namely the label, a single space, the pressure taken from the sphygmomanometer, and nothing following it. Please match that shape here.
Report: 80 mmHg
